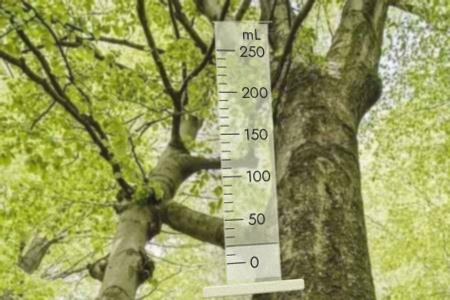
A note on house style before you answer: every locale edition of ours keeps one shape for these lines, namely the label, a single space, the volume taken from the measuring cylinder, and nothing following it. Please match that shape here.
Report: 20 mL
